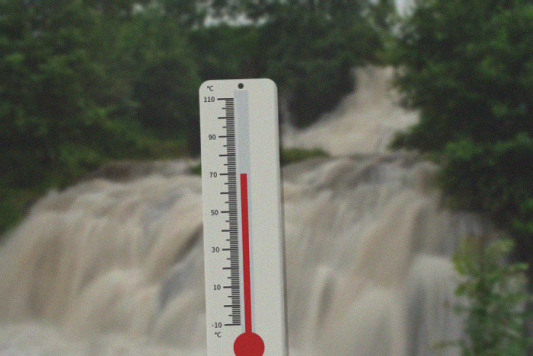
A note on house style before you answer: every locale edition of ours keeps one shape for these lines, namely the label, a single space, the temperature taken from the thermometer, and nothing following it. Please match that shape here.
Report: 70 °C
